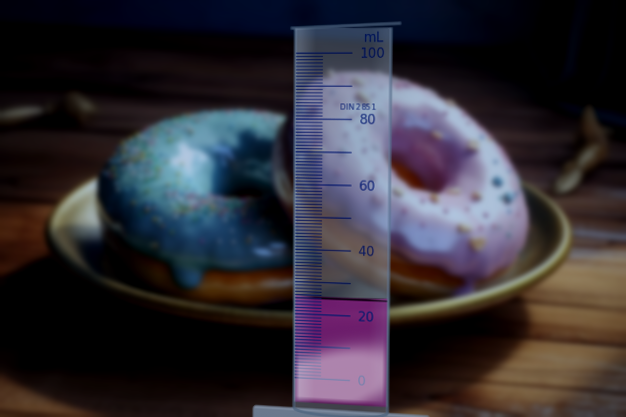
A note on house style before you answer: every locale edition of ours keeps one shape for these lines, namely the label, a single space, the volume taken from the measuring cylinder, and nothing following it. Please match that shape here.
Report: 25 mL
